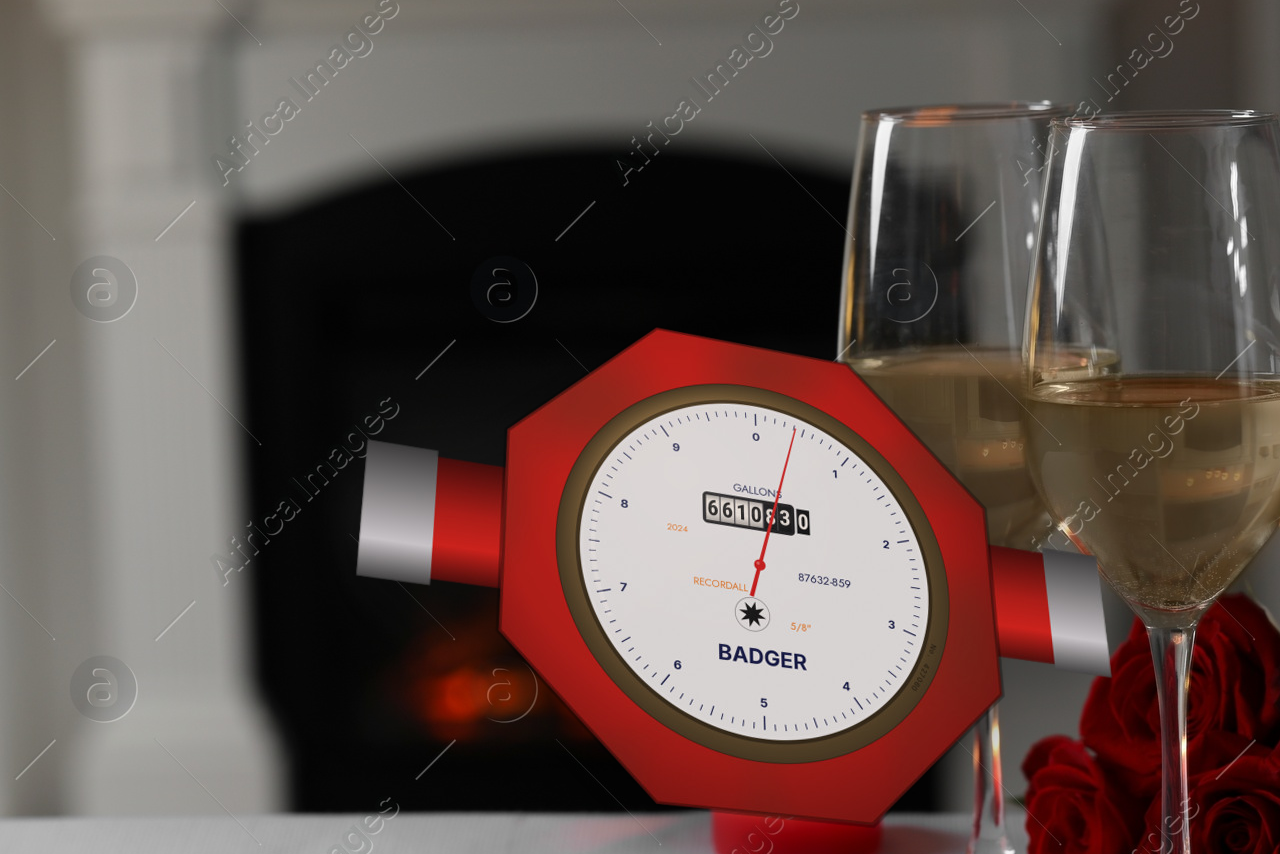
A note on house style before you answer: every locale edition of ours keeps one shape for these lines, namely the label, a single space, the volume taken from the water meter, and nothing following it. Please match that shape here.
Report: 6610830.4 gal
